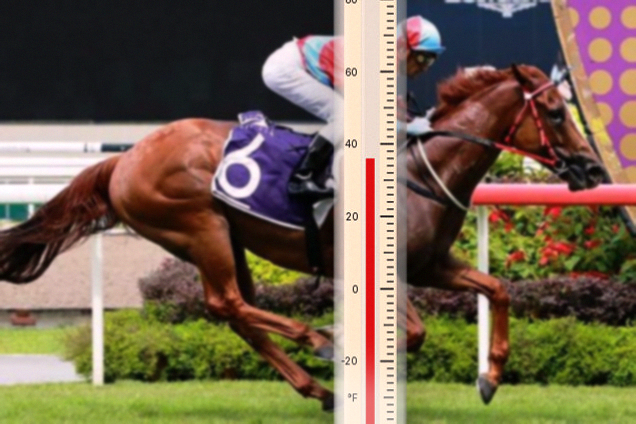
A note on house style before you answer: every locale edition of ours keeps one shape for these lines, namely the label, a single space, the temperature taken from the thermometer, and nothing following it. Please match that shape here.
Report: 36 °F
